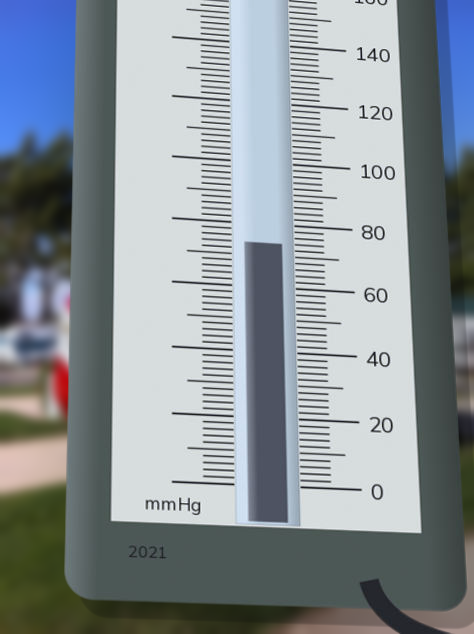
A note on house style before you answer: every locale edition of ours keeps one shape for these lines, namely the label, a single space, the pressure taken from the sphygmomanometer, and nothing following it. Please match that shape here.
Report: 74 mmHg
